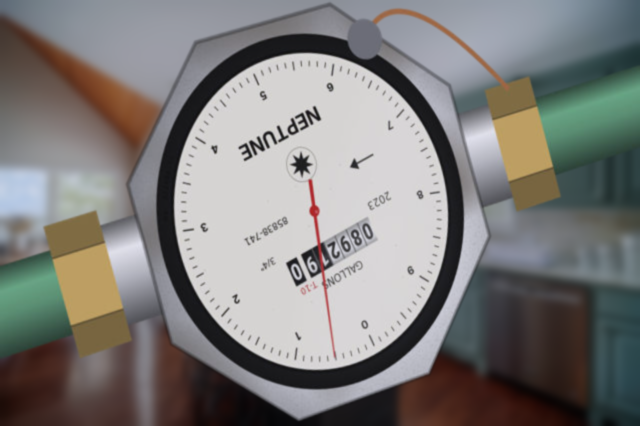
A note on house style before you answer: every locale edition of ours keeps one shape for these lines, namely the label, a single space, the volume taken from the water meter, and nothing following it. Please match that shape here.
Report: 892190.5 gal
